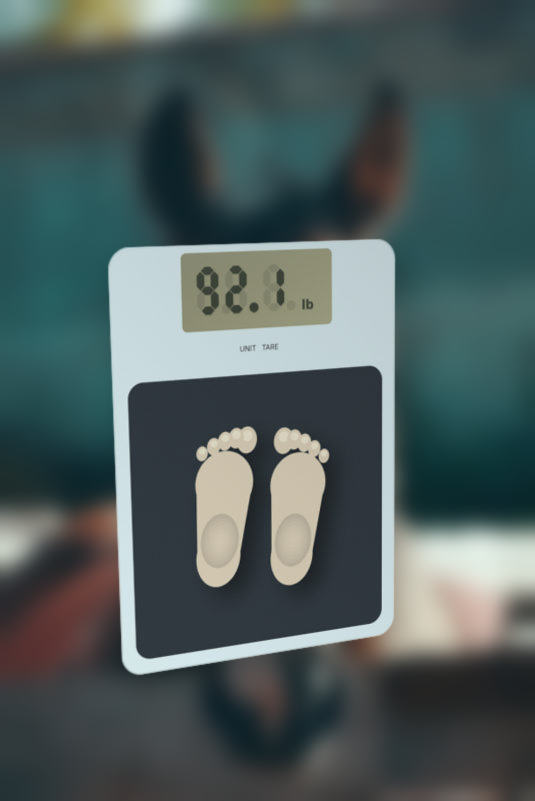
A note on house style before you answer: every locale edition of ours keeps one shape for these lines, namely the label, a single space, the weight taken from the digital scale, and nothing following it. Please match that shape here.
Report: 92.1 lb
